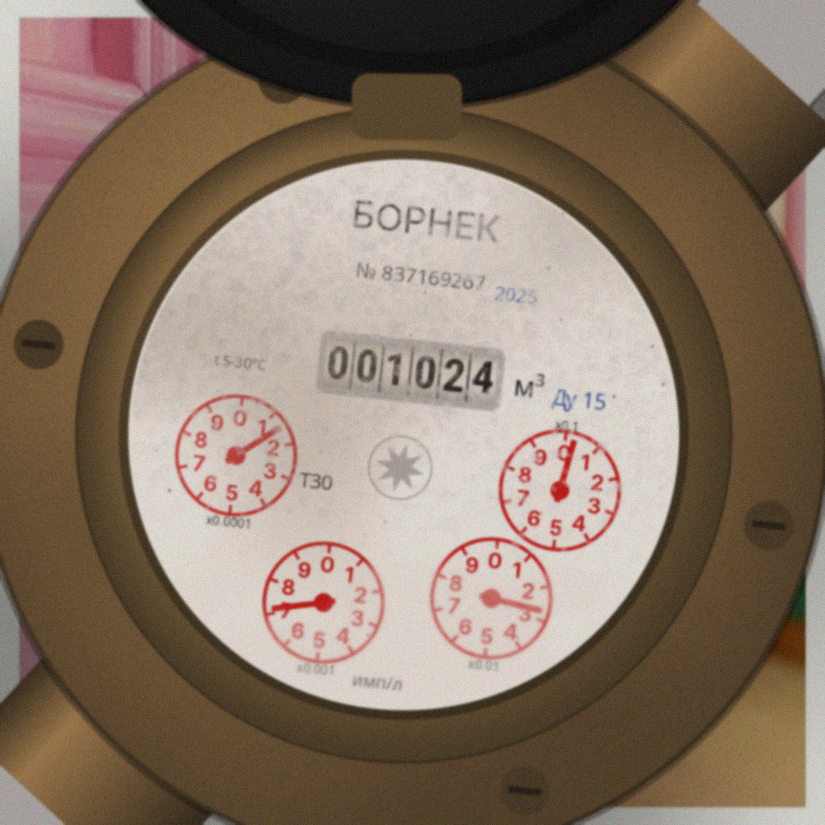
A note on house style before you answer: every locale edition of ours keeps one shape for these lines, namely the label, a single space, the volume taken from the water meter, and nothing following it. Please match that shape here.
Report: 1024.0271 m³
